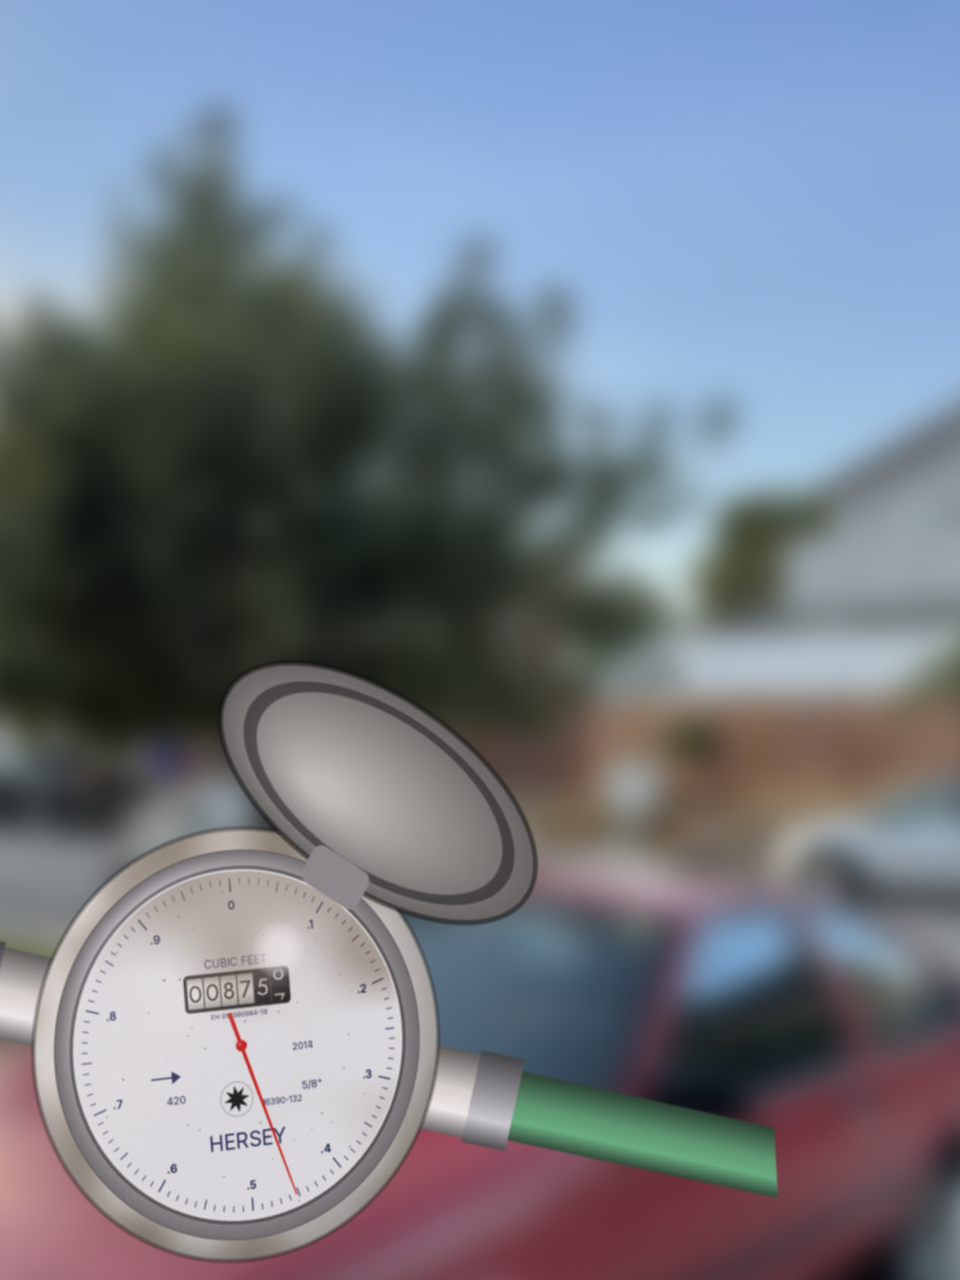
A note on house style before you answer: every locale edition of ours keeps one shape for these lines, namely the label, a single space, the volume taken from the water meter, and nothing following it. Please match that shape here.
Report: 8756.45 ft³
